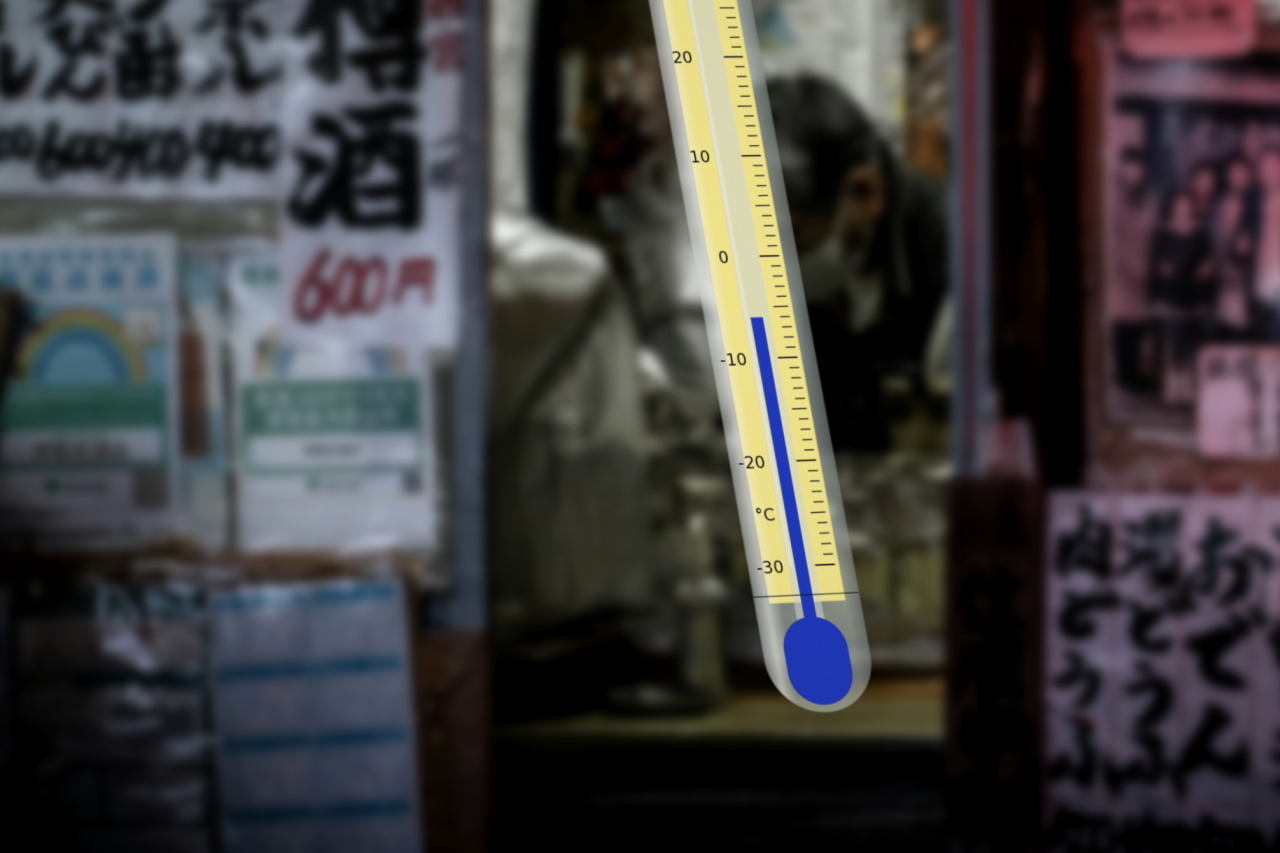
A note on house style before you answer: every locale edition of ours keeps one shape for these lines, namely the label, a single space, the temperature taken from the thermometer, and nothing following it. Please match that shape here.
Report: -6 °C
